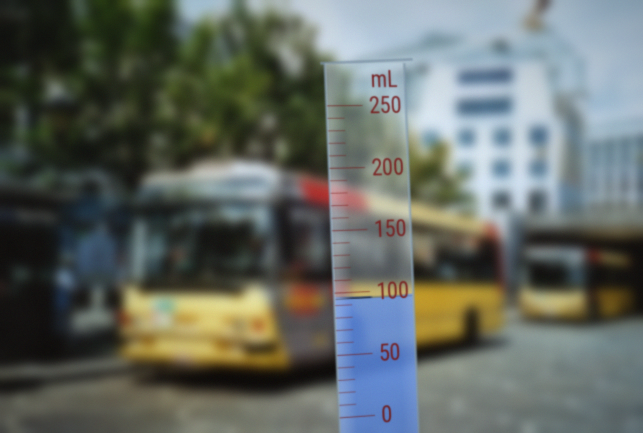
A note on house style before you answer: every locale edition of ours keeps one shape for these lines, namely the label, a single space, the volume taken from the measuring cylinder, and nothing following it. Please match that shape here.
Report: 95 mL
